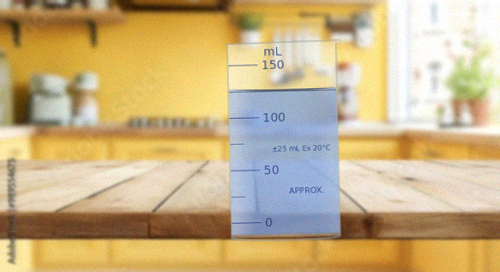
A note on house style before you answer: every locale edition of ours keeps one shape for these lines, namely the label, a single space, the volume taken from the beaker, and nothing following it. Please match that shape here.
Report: 125 mL
